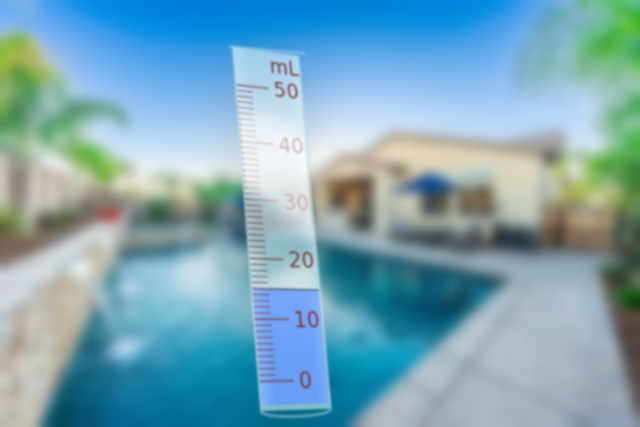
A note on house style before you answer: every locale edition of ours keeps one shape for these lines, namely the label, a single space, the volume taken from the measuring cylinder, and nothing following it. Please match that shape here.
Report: 15 mL
